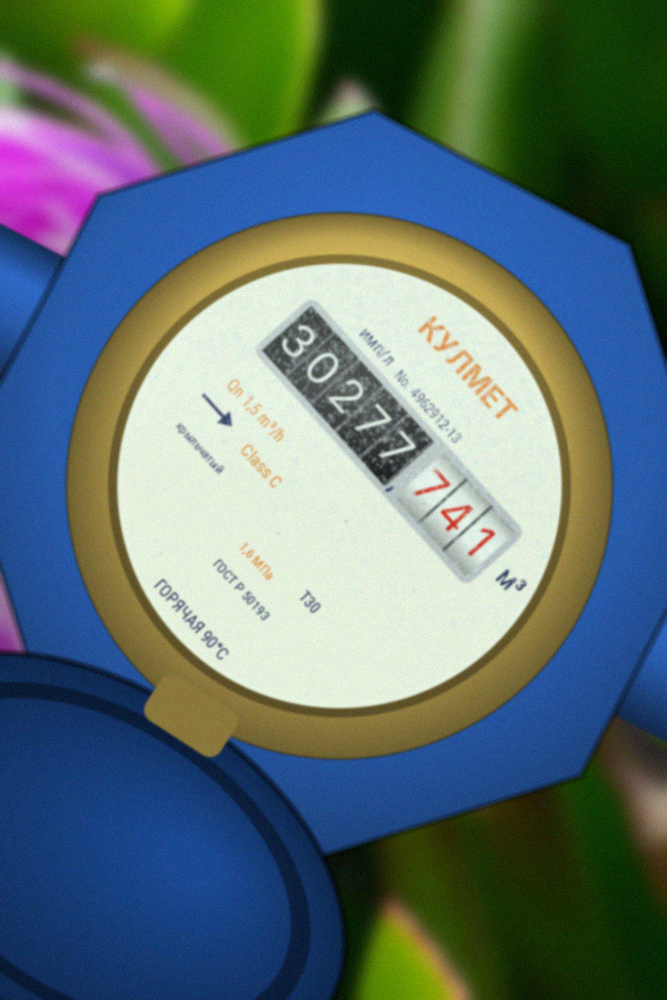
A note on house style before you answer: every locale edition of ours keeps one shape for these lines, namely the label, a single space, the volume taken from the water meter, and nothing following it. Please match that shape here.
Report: 30277.741 m³
